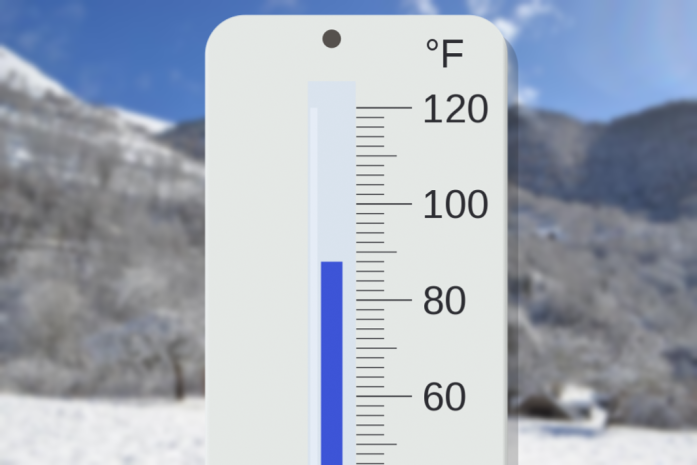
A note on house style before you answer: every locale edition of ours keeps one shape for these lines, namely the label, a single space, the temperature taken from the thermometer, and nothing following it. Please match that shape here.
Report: 88 °F
